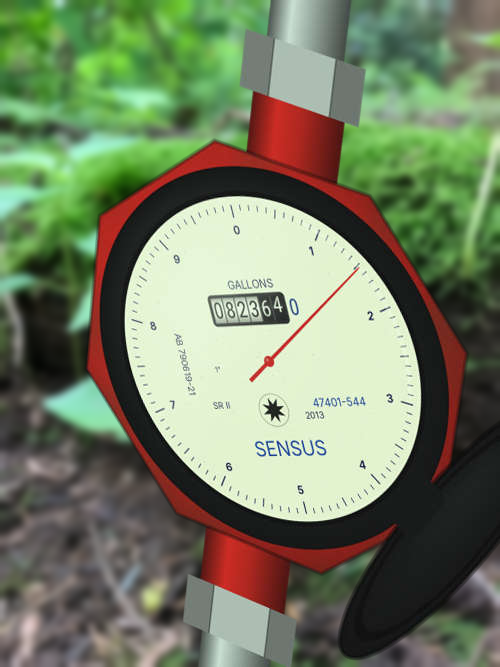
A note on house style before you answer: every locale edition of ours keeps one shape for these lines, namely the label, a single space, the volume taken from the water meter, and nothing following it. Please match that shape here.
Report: 823641.5 gal
